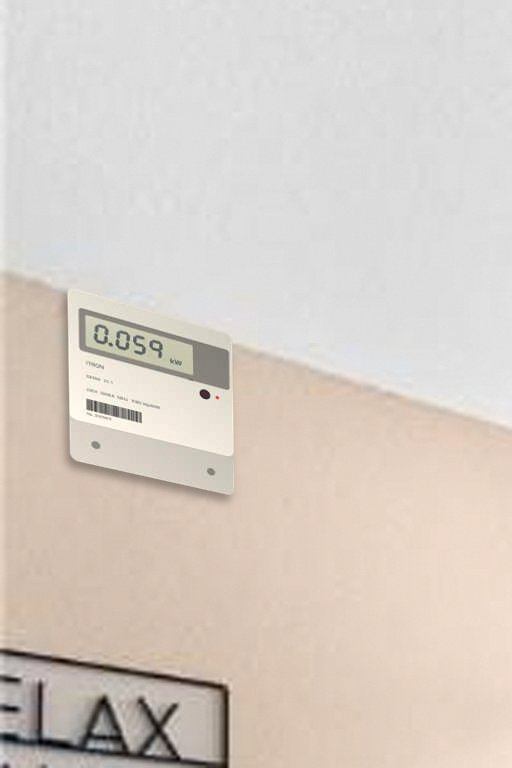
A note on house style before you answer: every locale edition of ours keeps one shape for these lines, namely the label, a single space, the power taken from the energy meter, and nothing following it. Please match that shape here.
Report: 0.059 kW
